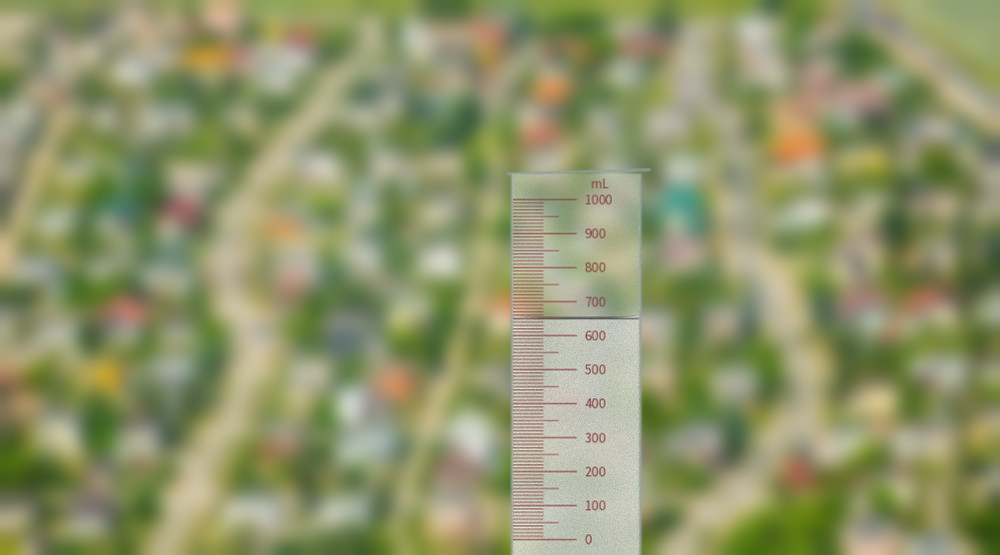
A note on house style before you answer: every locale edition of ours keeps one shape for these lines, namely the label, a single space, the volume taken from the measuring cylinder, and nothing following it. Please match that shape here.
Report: 650 mL
